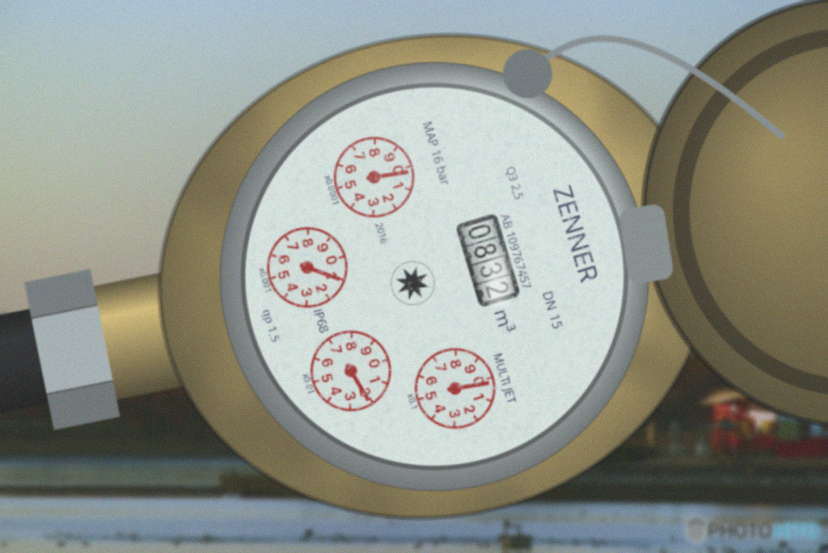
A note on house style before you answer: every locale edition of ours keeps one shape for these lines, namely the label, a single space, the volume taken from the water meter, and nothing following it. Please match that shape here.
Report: 832.0210 m³
